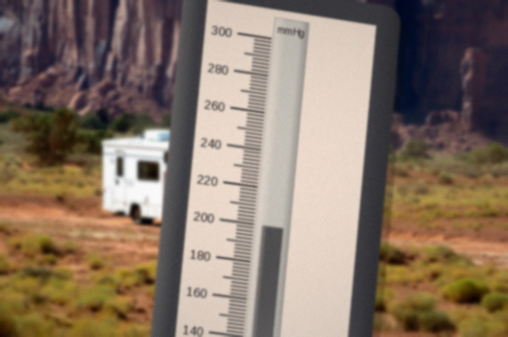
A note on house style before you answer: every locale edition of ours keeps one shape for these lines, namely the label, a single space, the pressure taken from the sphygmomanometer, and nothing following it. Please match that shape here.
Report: 200 mmHg
